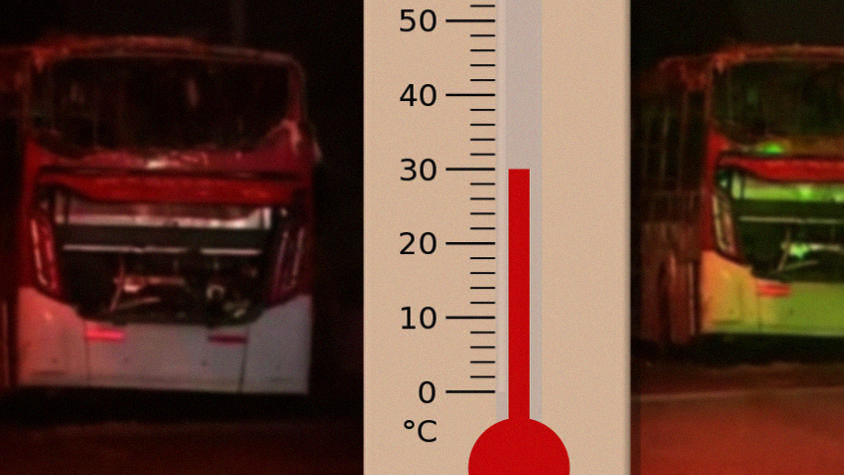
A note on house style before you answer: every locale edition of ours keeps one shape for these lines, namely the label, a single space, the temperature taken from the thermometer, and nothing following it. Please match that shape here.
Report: 30 °C
